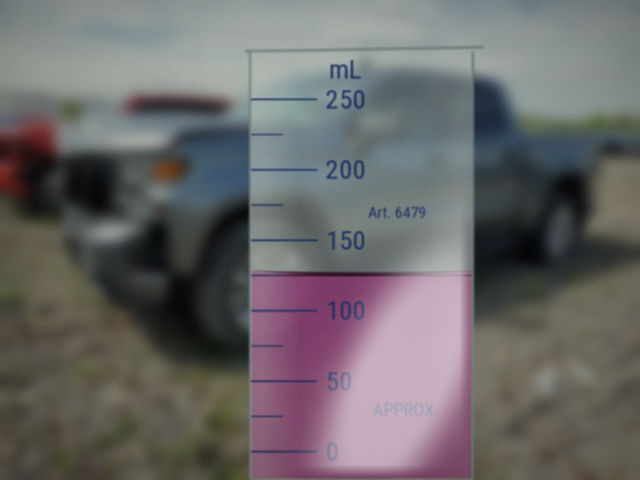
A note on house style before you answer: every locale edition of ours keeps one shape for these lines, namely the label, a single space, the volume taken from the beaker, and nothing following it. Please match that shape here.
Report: 125 mL
